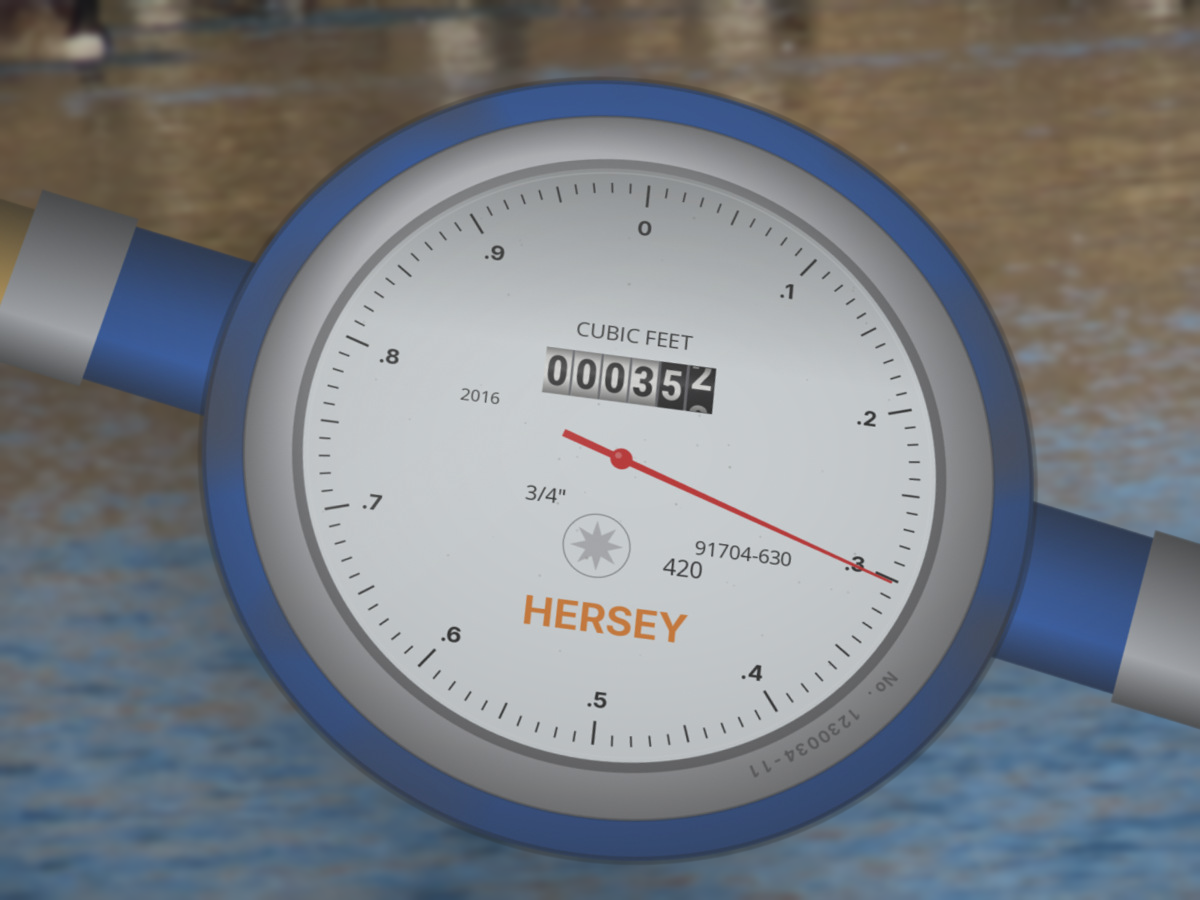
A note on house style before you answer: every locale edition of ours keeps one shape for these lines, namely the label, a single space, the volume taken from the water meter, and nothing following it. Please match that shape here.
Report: 352.30 ft³
